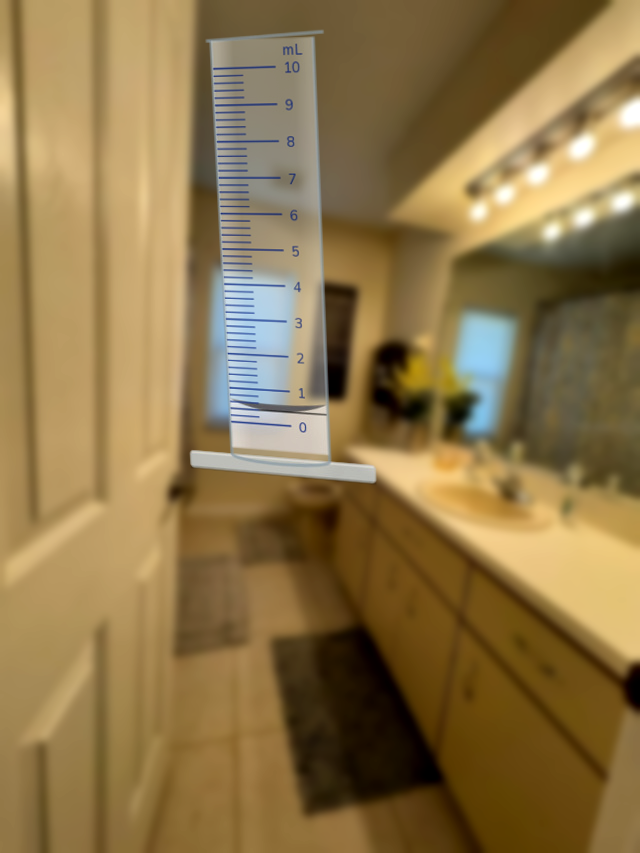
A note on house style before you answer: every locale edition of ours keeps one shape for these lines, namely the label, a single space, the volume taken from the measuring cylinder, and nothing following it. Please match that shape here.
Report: 0.4 mL
